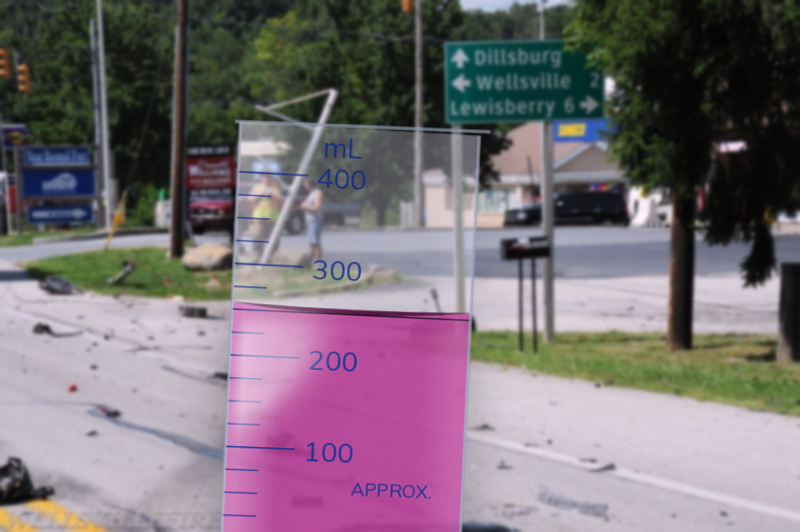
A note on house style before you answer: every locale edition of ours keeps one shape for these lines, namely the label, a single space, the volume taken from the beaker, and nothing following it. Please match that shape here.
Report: 250 mL
